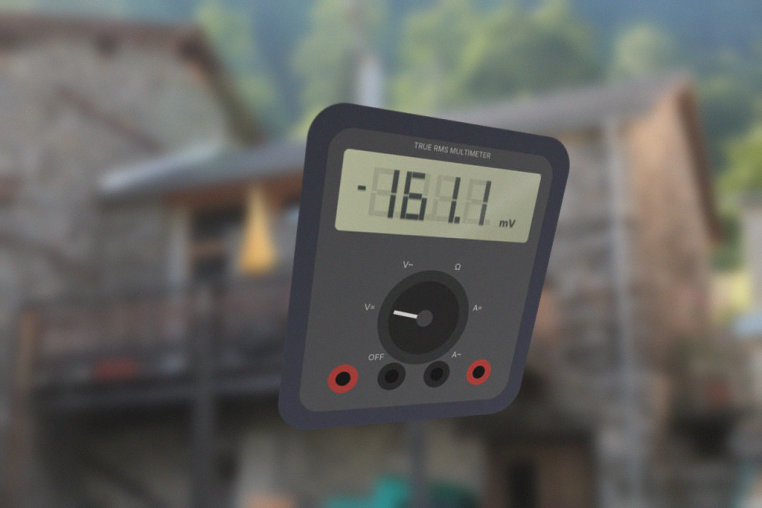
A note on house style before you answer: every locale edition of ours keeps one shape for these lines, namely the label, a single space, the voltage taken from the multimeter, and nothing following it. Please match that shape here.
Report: -161.1 mV
